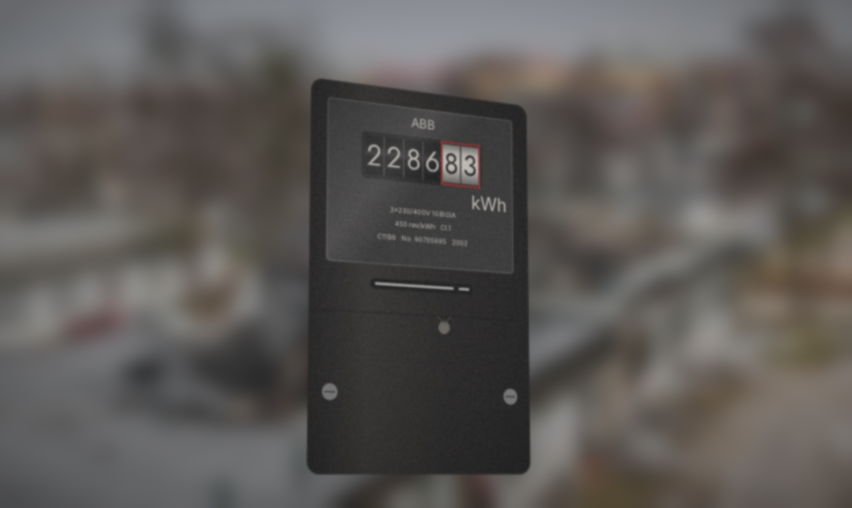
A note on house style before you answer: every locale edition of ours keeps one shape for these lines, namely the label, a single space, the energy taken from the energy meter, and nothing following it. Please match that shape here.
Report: 2286.83 kWh
